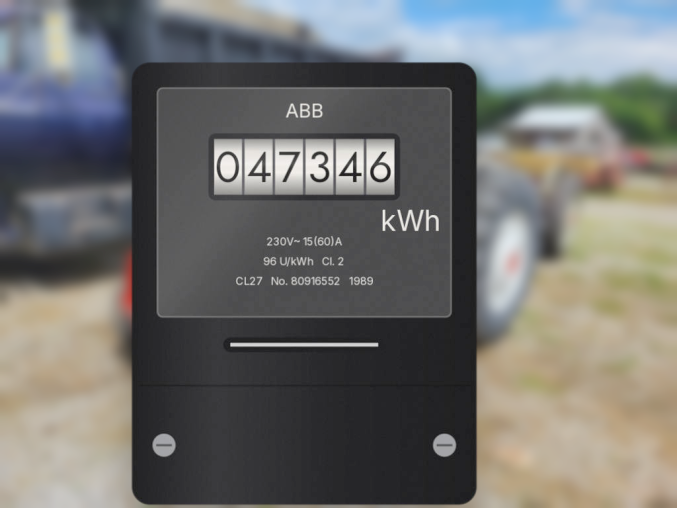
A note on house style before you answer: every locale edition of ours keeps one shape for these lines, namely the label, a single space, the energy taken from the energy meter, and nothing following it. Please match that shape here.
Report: 47346 kWh
